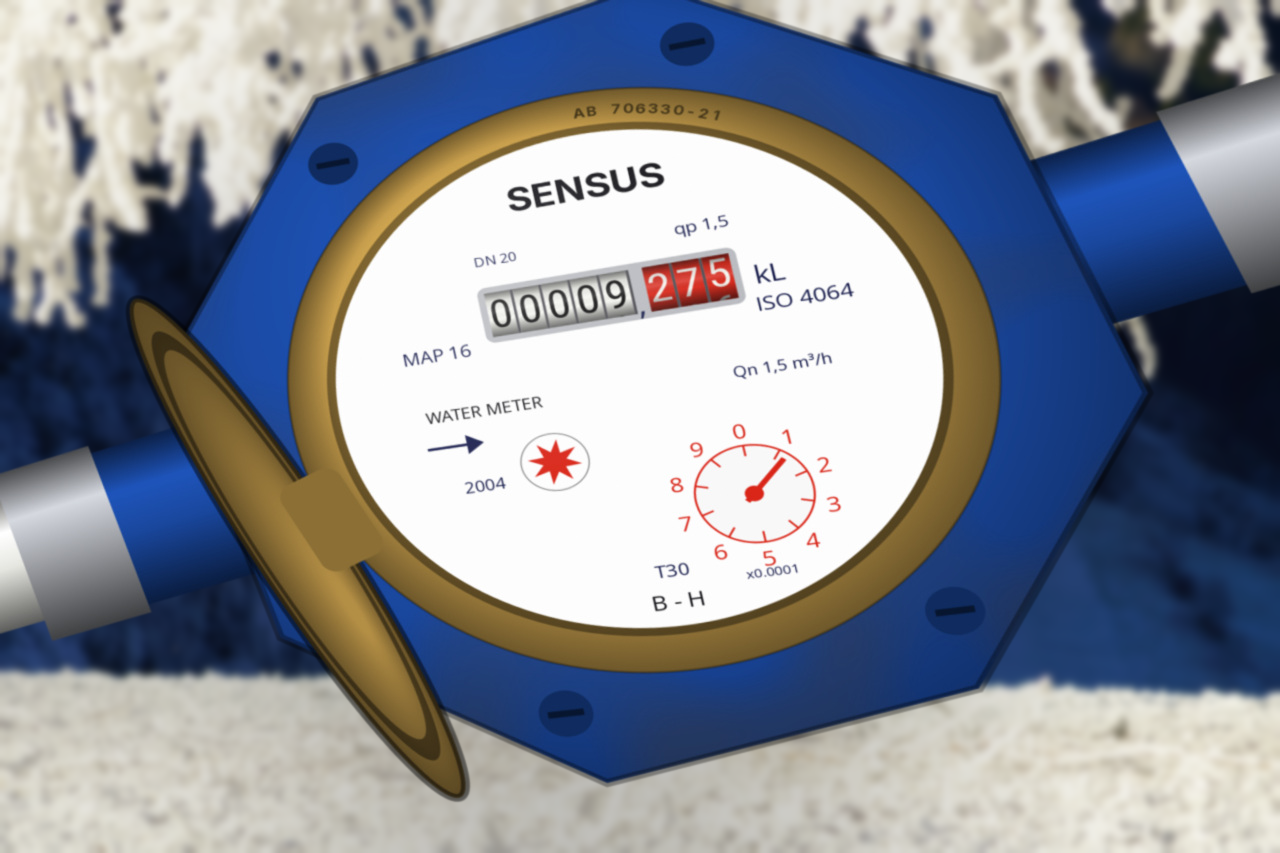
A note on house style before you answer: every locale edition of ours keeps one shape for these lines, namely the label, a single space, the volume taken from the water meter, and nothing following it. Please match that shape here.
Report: 9.2751 kL
